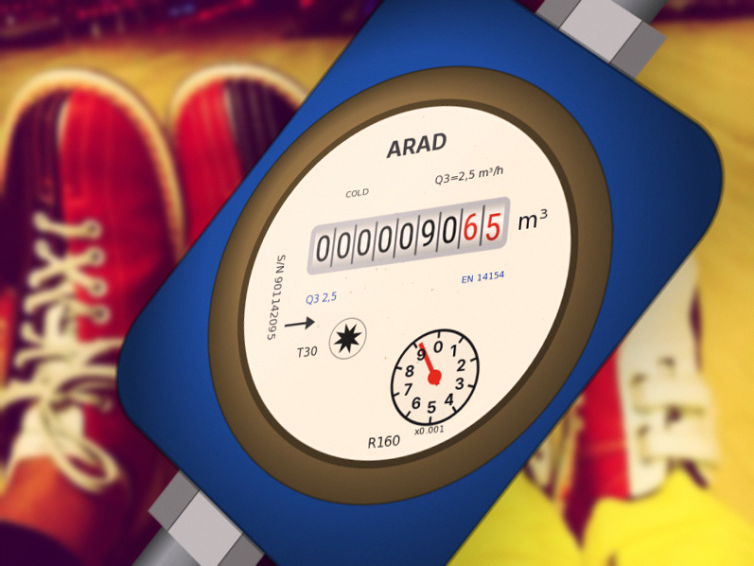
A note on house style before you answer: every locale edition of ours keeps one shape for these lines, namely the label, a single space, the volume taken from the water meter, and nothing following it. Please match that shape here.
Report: 90.649 m³
